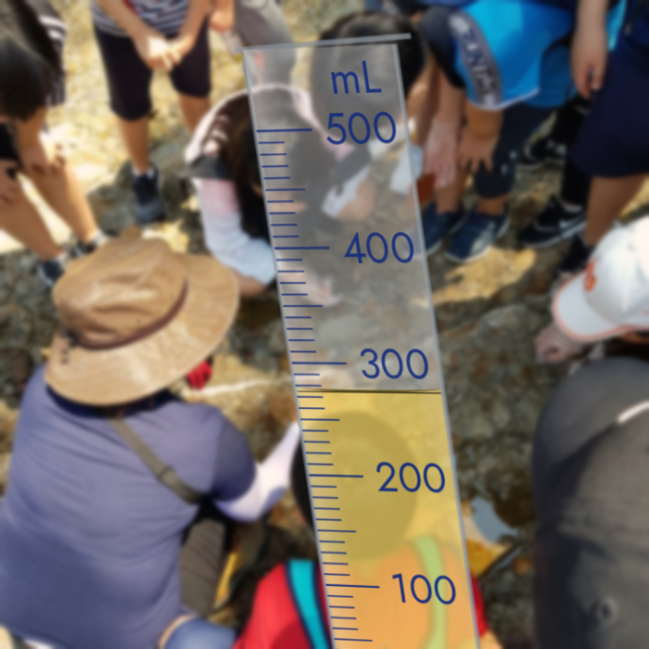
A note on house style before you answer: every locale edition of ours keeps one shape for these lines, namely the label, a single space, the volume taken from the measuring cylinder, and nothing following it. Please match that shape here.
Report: 275 mL
